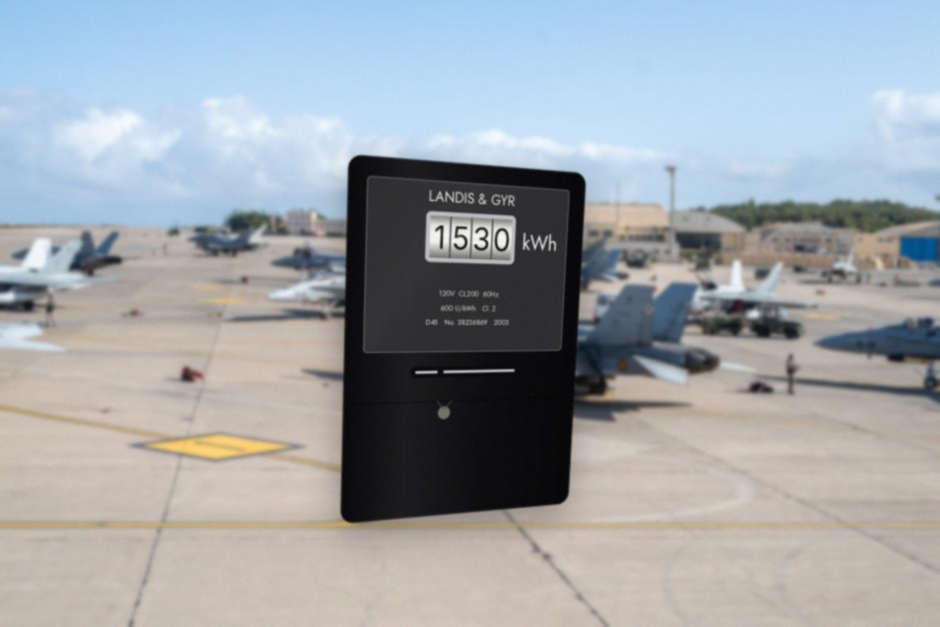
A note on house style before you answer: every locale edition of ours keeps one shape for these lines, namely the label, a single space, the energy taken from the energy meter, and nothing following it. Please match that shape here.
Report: 1530 kWh
